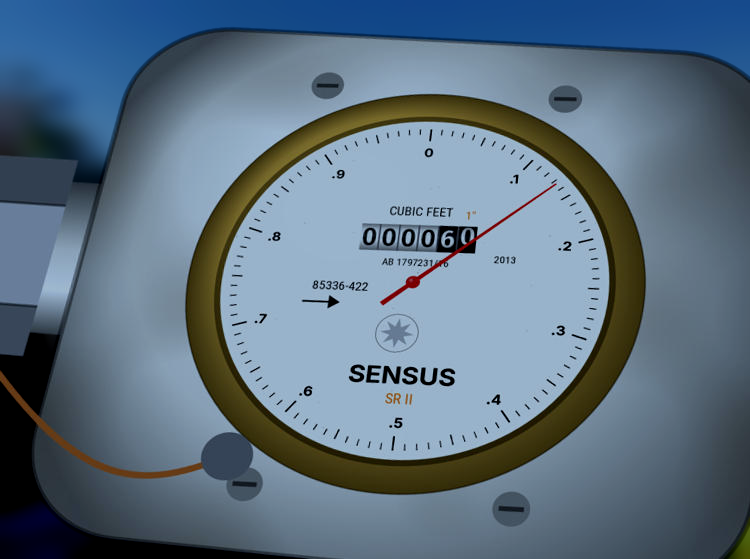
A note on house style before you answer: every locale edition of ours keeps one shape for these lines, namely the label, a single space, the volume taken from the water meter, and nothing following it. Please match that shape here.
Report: 60.13 ft³
